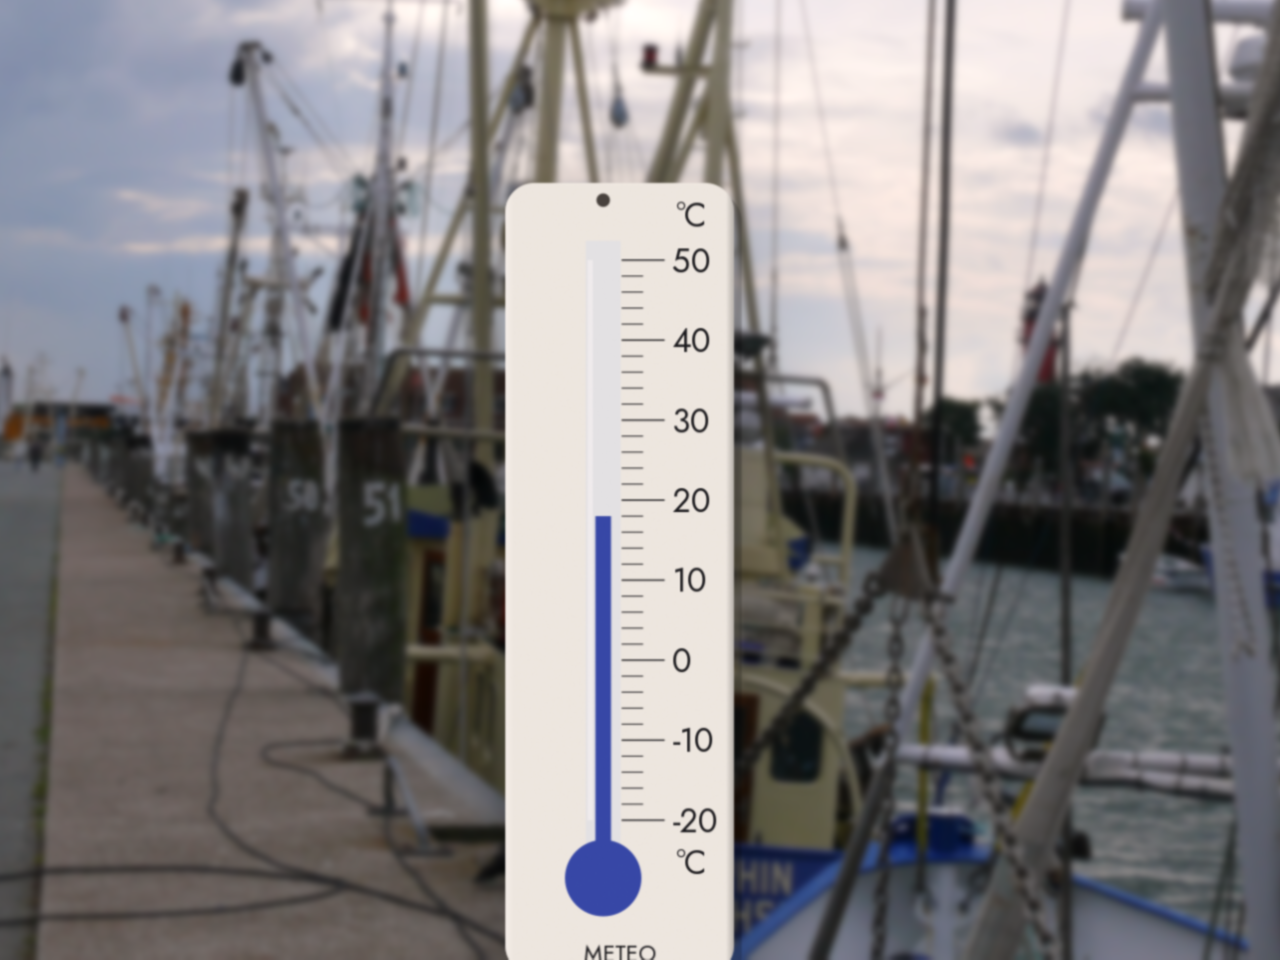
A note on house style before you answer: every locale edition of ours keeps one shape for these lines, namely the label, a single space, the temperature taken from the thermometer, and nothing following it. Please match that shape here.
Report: 18 °C
